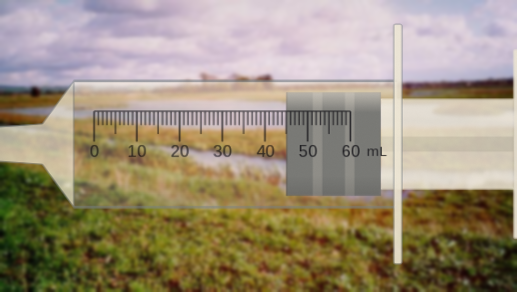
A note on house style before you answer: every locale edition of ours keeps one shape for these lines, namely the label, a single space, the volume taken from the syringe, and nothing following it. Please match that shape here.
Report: 45 mL
